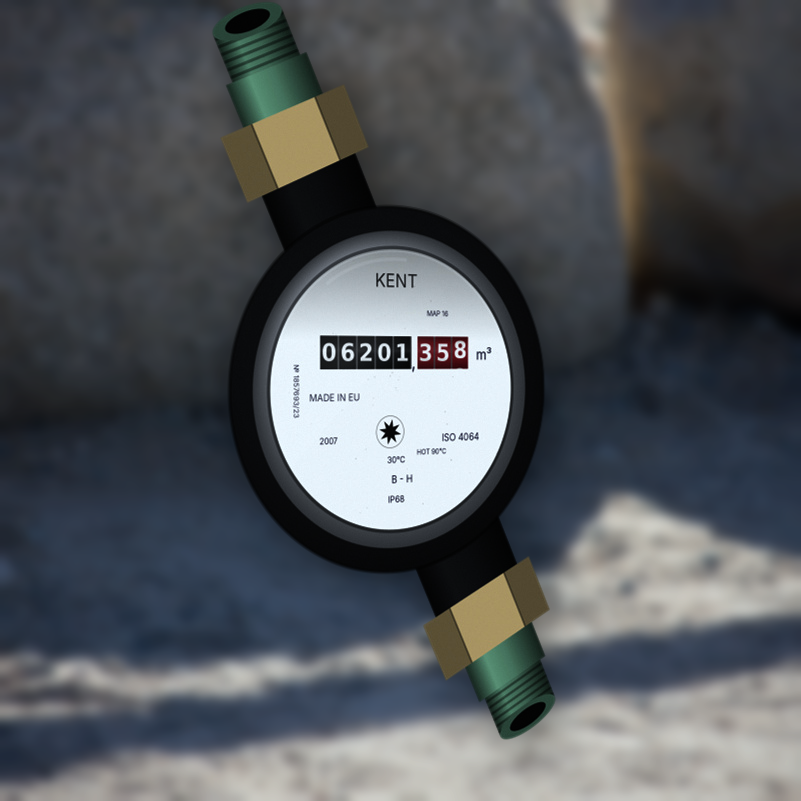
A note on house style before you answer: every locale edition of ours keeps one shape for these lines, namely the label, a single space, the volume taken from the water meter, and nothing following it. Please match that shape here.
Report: 6201.358 m³
